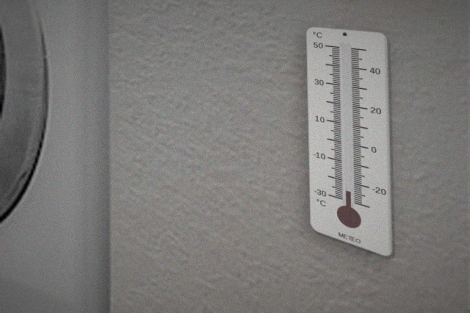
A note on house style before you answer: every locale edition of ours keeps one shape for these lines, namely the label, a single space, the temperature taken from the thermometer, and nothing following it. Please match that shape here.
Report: -25 °C
